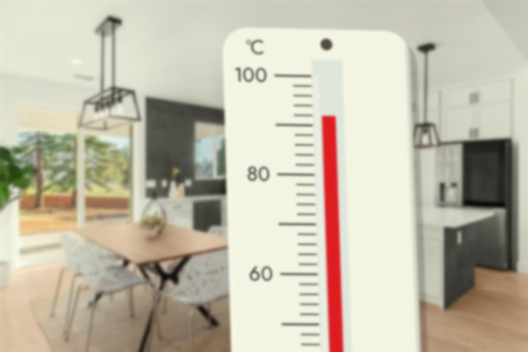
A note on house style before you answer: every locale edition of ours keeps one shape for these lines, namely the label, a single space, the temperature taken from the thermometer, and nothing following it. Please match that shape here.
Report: 92 °C
